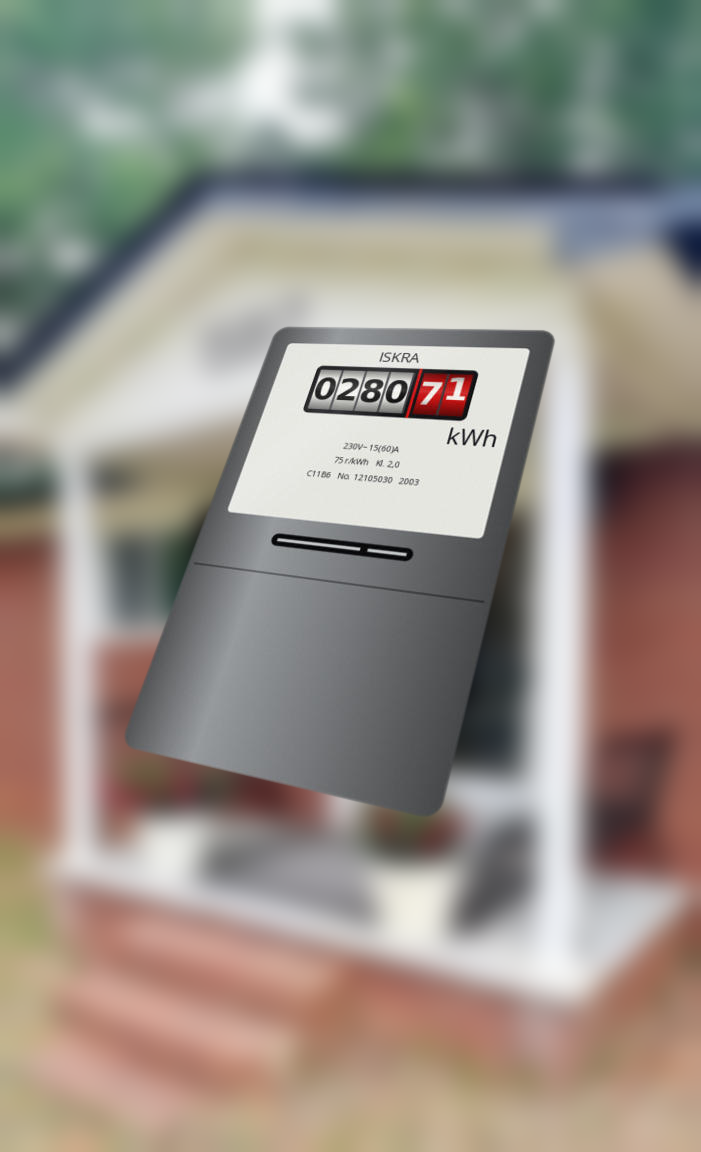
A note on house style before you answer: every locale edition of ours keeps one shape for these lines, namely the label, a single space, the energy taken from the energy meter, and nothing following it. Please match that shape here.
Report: 280.71 kWh
